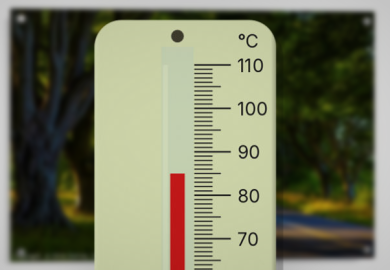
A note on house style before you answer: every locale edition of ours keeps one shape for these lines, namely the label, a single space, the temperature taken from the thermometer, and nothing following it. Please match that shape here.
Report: 85 °C
